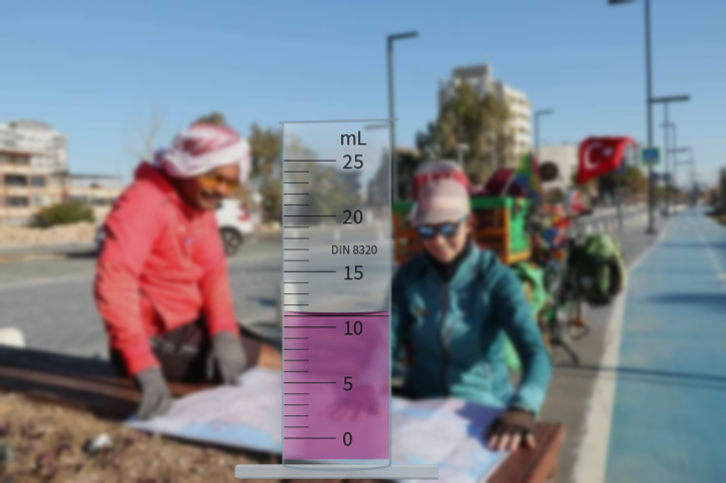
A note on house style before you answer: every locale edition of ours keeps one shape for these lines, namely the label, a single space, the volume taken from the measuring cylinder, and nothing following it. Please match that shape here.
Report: 11 mL
